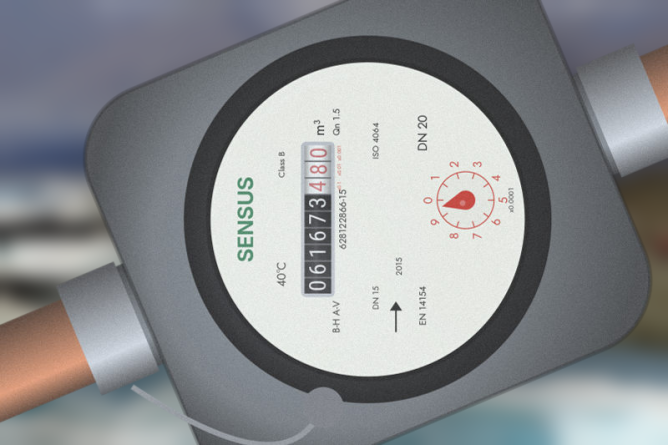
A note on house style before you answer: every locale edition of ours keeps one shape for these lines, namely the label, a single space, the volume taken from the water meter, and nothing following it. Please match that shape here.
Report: 61673.4799 m³
